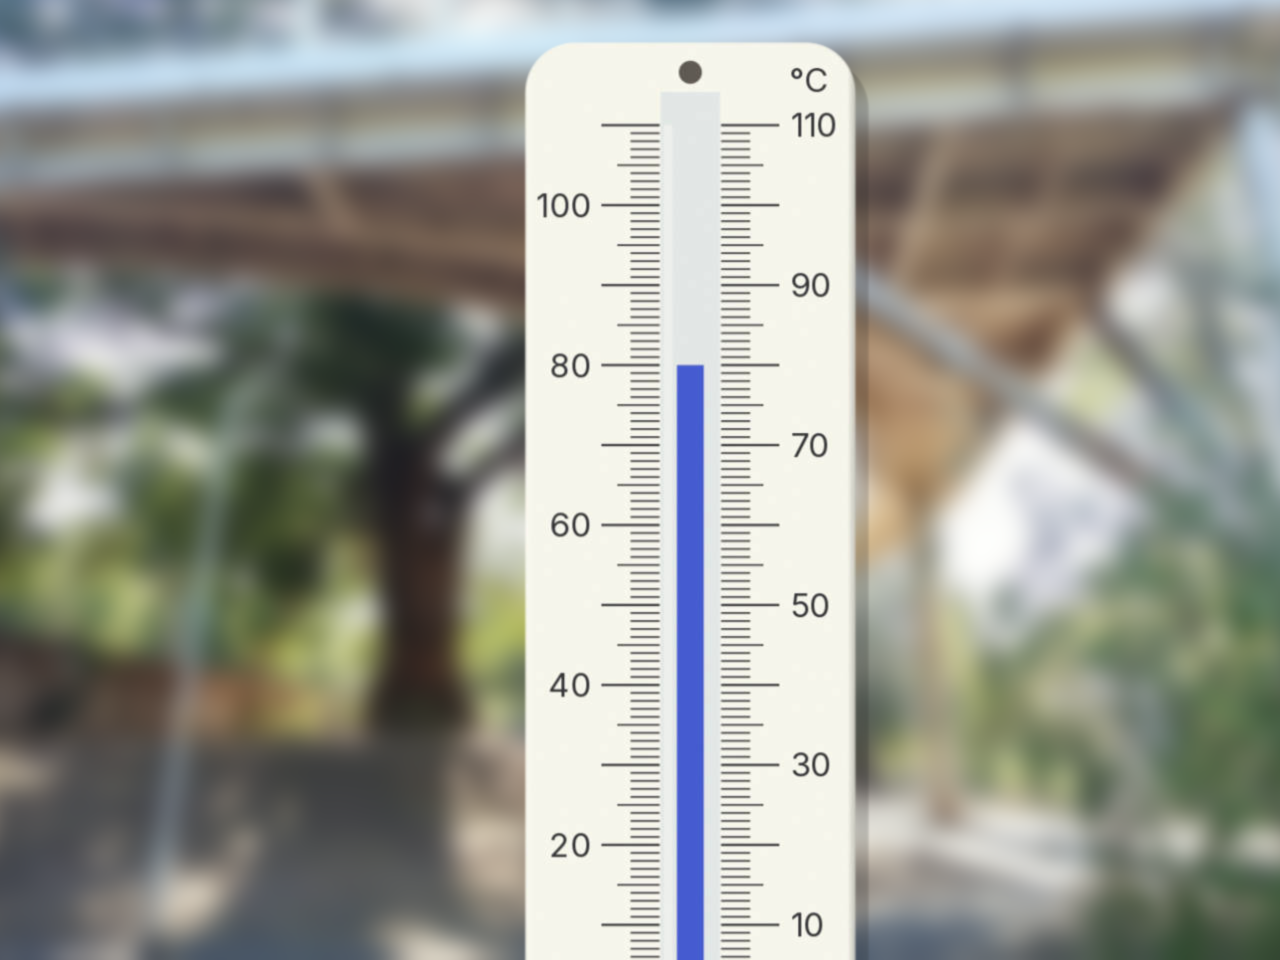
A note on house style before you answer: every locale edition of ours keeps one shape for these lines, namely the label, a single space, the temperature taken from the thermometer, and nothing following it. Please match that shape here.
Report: 80 °C
